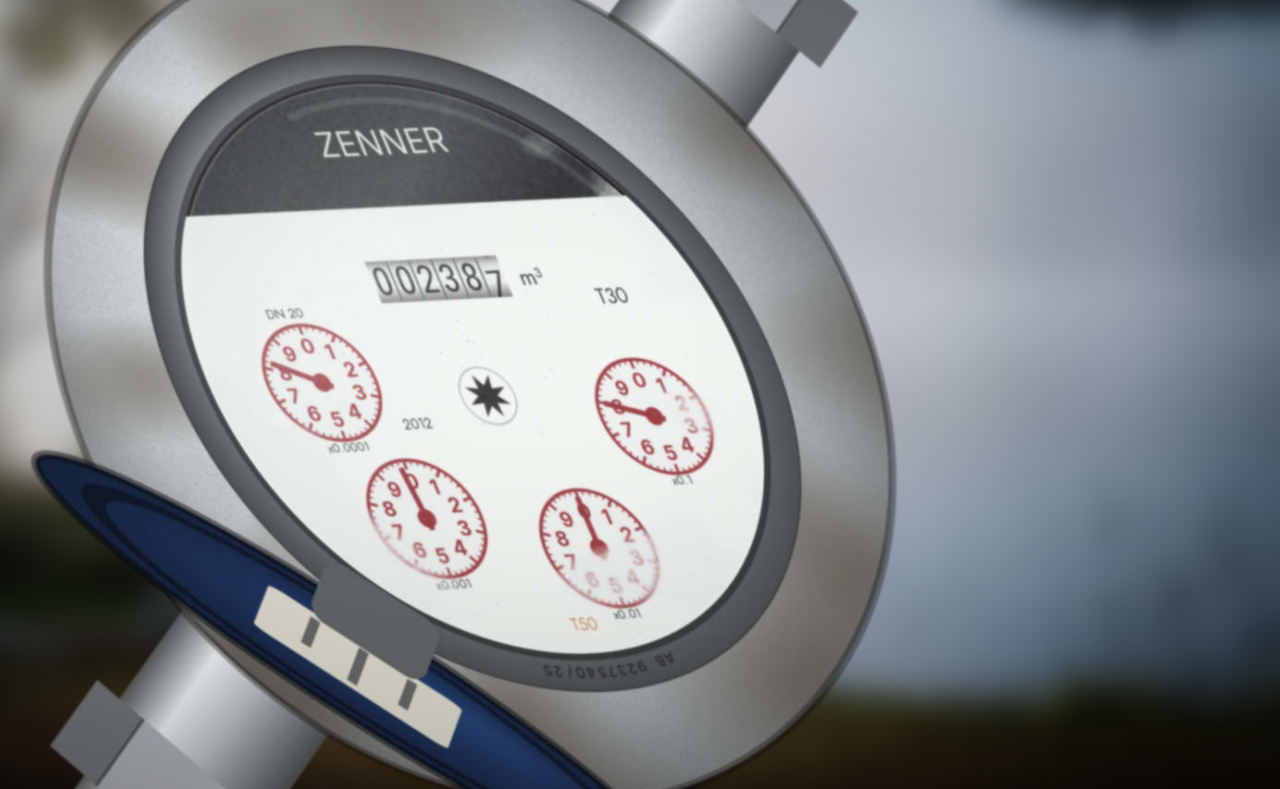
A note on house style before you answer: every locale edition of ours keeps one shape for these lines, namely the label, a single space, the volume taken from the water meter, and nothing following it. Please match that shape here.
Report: 2386.7998 m³
